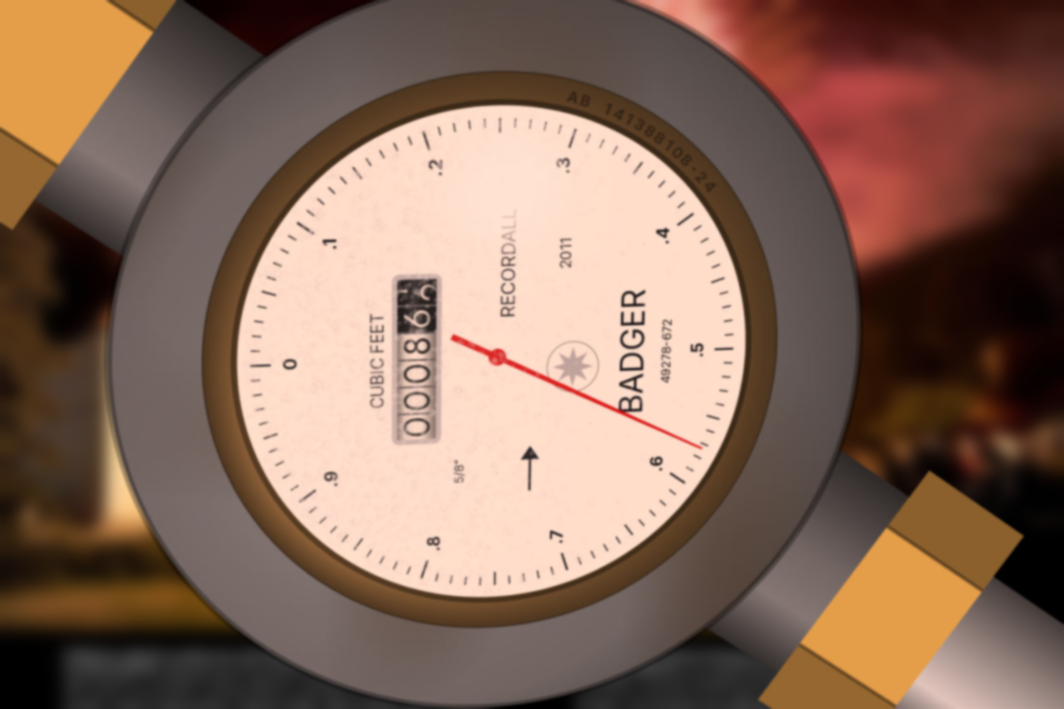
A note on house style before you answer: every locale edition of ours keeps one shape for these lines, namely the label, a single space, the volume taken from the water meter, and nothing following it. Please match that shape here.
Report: 861.57 ft³
